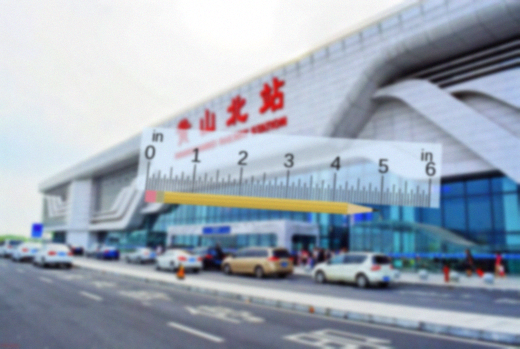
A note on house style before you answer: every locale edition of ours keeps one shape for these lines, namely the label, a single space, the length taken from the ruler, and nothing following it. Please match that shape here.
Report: 5 in
